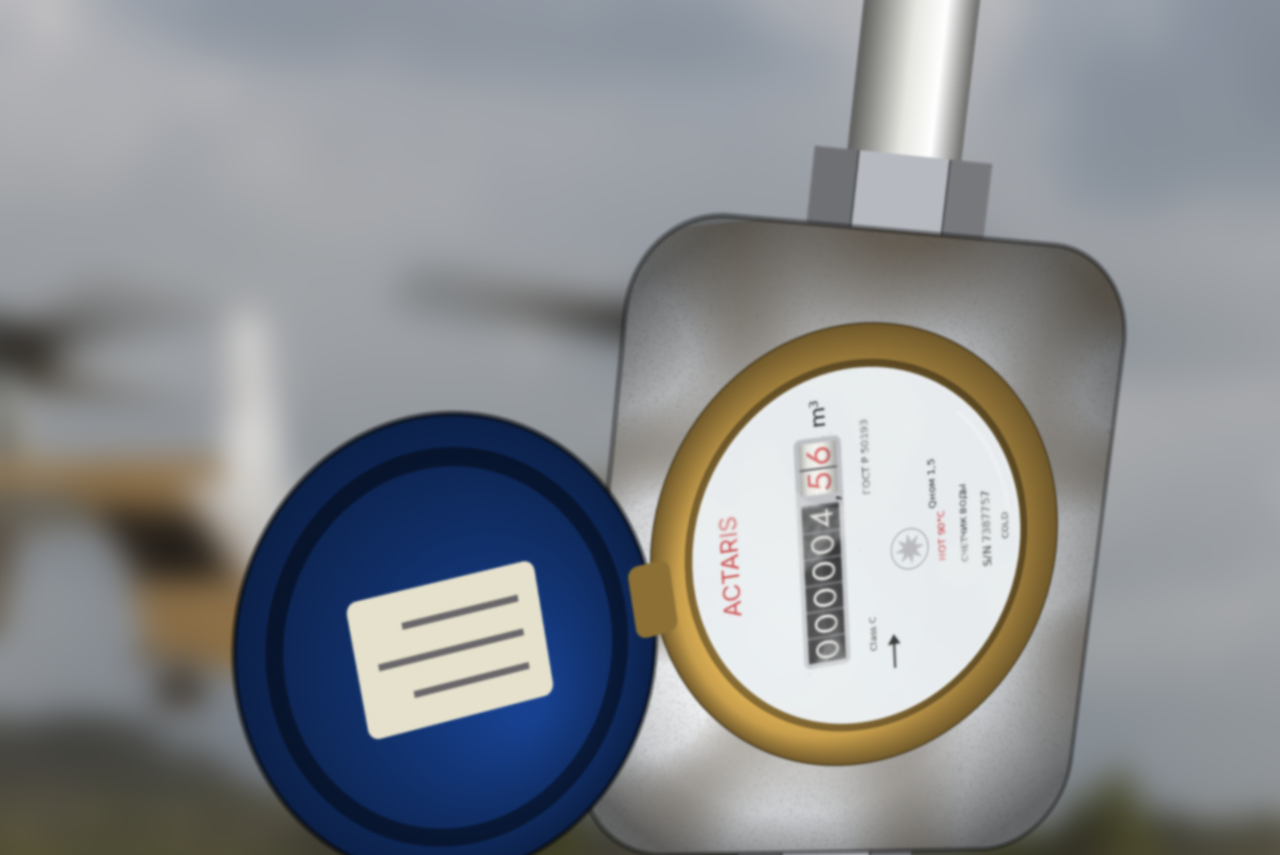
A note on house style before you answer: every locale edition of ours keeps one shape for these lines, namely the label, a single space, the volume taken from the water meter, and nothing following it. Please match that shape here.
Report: 4.56 m³
